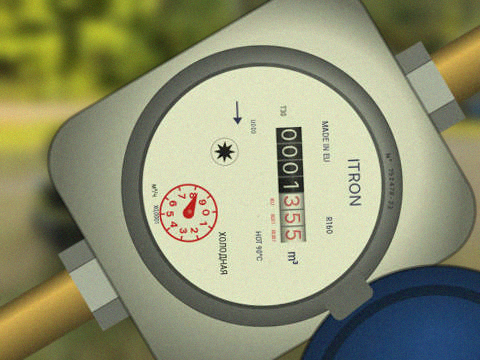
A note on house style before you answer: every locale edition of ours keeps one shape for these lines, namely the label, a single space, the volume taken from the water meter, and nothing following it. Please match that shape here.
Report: 1.3558 m³
